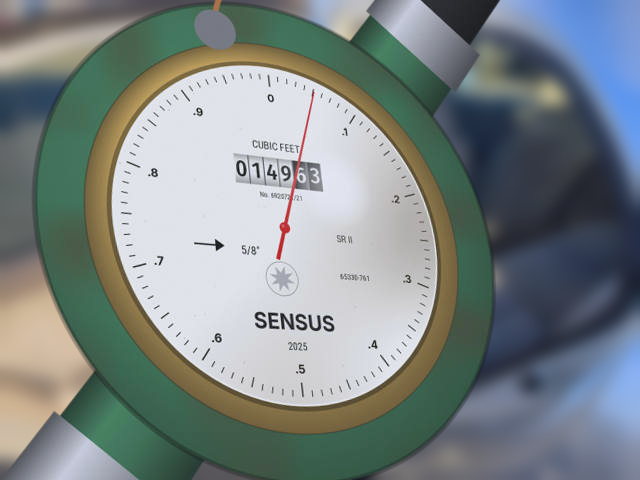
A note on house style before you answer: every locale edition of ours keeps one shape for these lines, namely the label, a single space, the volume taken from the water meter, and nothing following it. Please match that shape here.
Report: 14963.05 ft³
